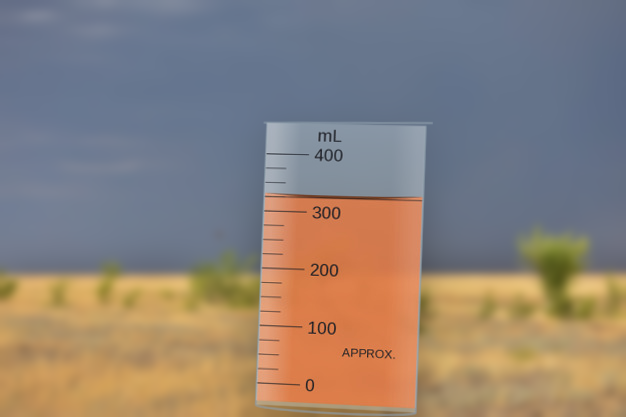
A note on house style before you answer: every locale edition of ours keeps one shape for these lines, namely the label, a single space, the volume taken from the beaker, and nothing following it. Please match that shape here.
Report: 325 mL
